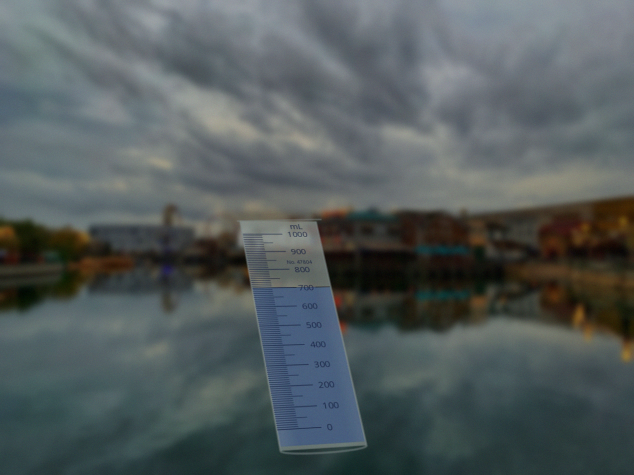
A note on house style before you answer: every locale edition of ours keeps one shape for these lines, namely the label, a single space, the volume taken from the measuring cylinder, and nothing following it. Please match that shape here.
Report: 700 mL
